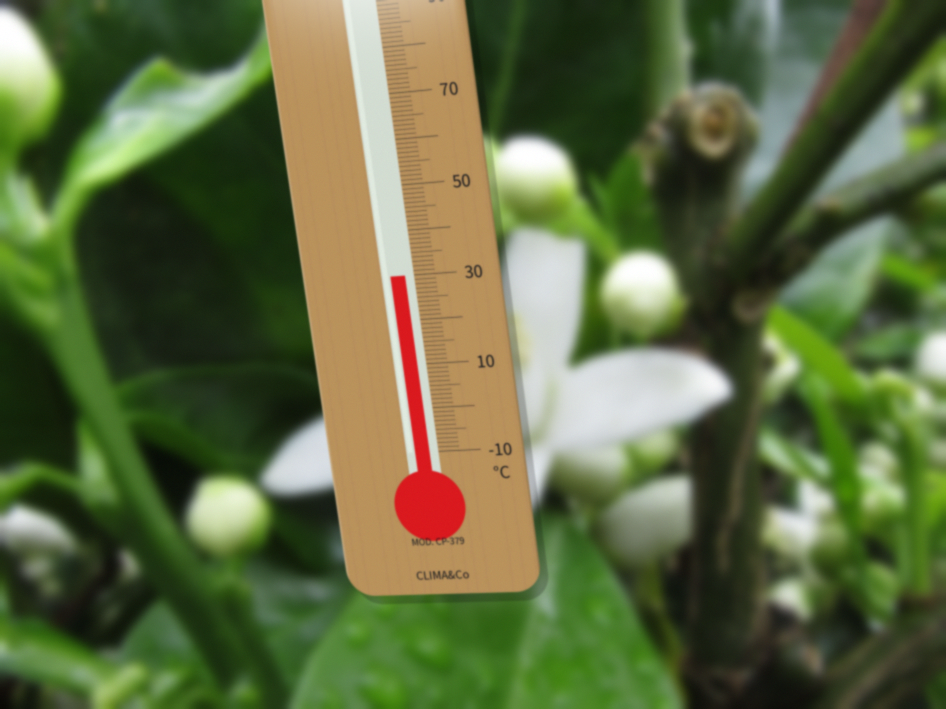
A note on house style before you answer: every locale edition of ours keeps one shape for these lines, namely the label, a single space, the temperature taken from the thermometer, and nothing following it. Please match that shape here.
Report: 30 °C
